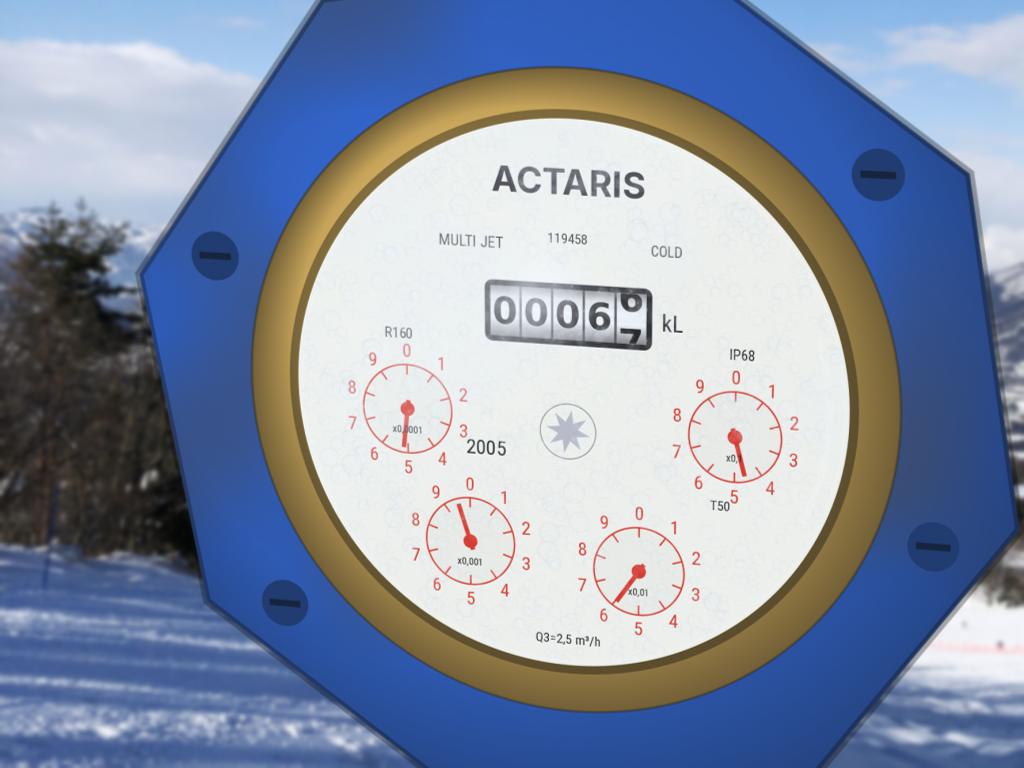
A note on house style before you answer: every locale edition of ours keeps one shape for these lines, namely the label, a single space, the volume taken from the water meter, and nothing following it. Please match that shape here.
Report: 66.4595 kL
